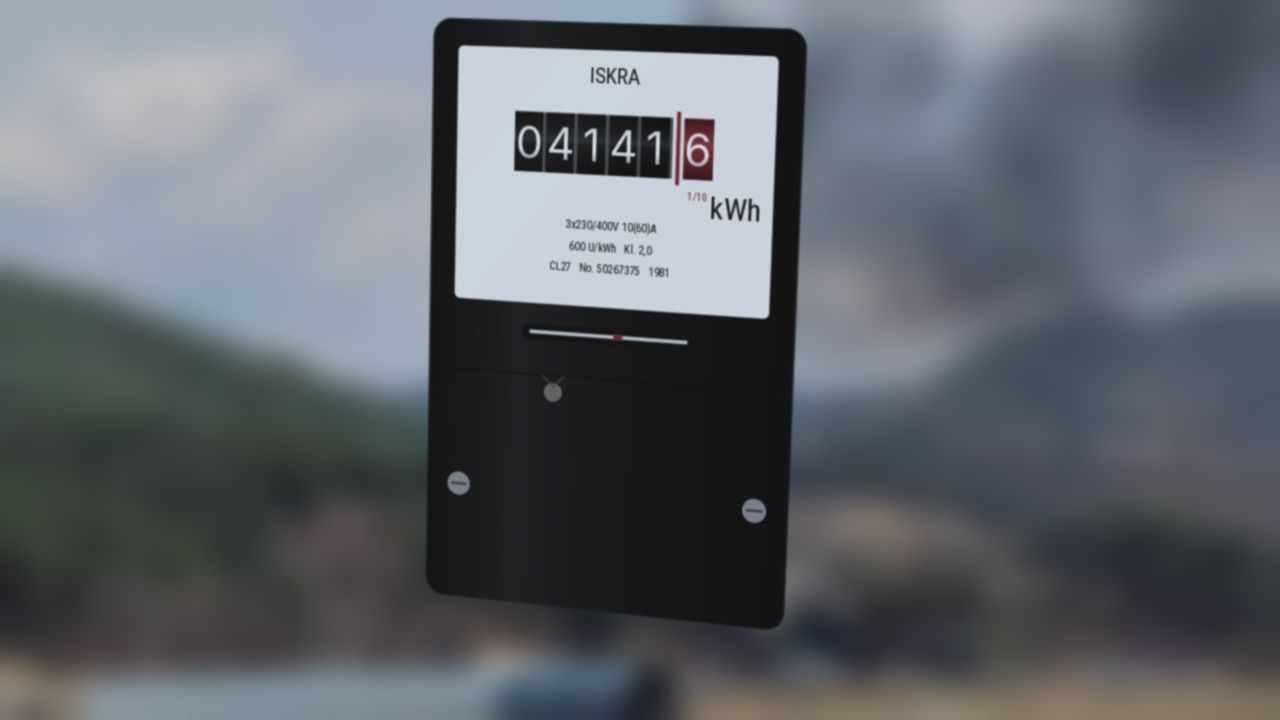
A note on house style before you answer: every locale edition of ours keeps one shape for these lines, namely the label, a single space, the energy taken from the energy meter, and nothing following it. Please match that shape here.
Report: 4141.6 kWh
